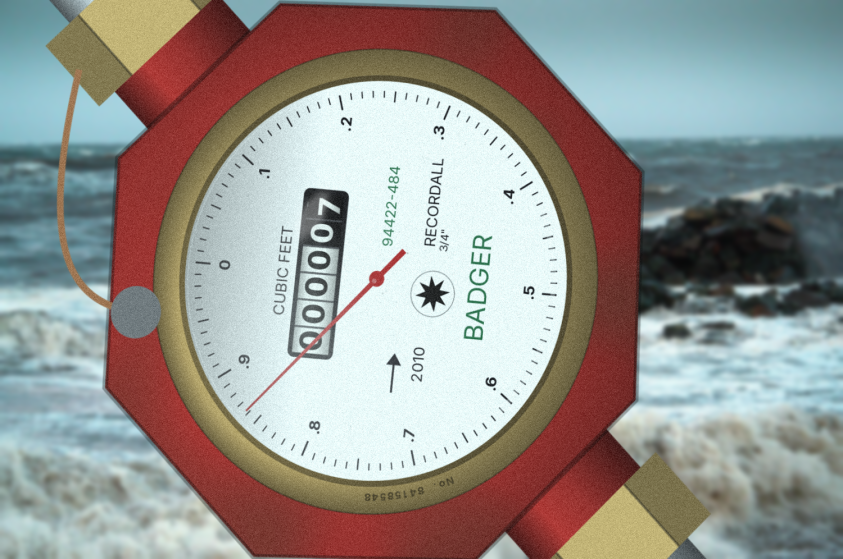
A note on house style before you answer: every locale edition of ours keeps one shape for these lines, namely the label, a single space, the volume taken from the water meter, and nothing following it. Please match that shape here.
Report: 6.86 ft³
